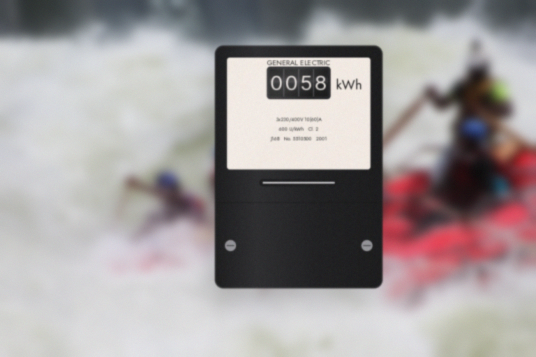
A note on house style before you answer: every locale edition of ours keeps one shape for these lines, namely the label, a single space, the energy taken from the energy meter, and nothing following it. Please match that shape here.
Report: 58 kWh
